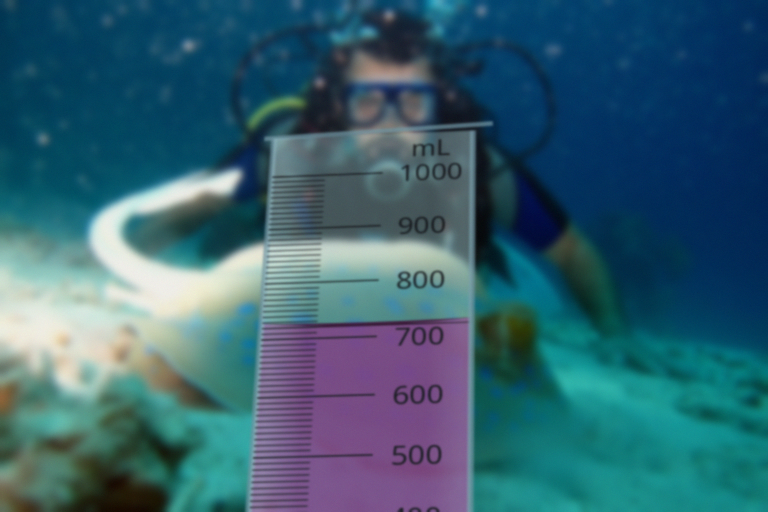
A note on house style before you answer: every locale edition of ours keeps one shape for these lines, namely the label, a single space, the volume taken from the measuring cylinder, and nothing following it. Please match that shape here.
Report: 720 mL
